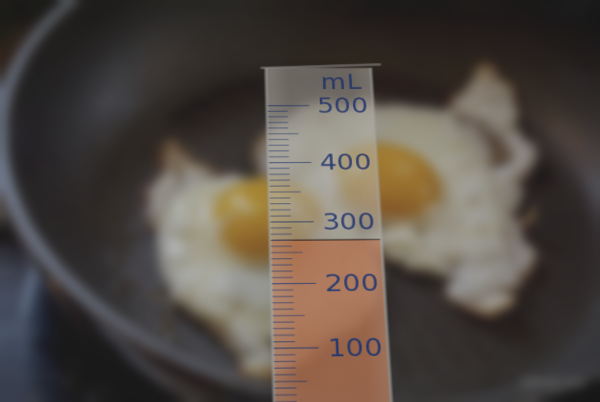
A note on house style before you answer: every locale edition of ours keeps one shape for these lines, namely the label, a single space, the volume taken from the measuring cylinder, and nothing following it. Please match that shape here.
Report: 270 mL
